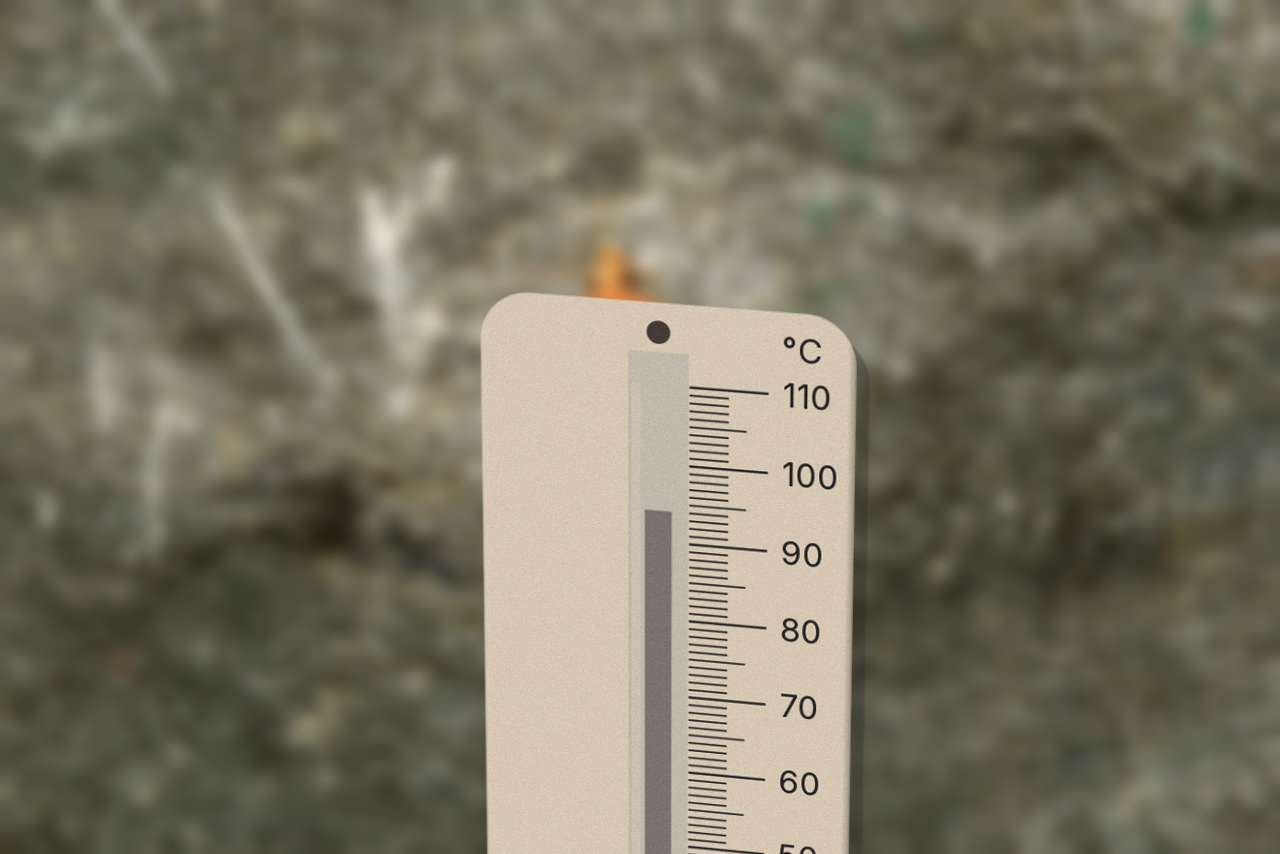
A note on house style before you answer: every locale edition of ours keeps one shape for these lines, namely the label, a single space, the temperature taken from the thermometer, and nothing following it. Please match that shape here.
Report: 94 °C
